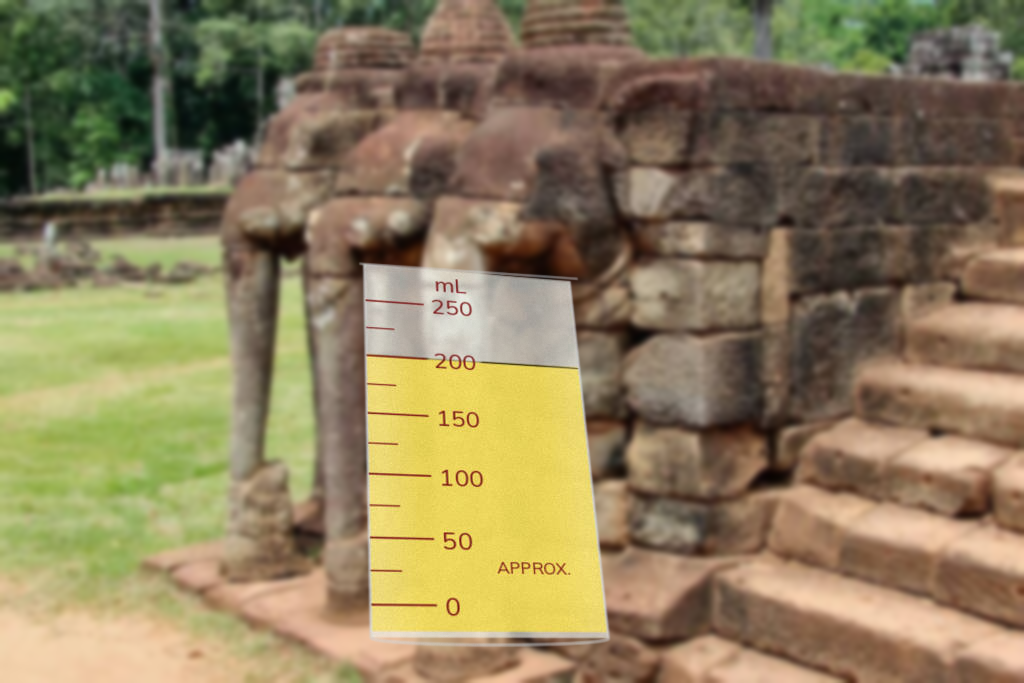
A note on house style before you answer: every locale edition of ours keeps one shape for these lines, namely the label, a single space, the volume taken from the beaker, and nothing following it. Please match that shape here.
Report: 200 mL
